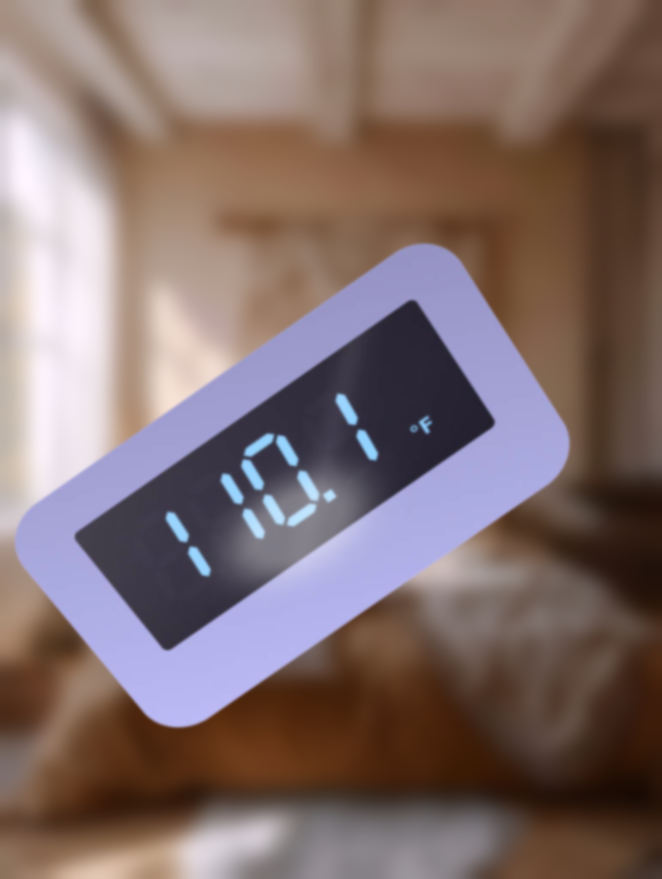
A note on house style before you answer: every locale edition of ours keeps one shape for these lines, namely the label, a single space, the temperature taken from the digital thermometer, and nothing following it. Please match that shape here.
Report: 110.1 °F
